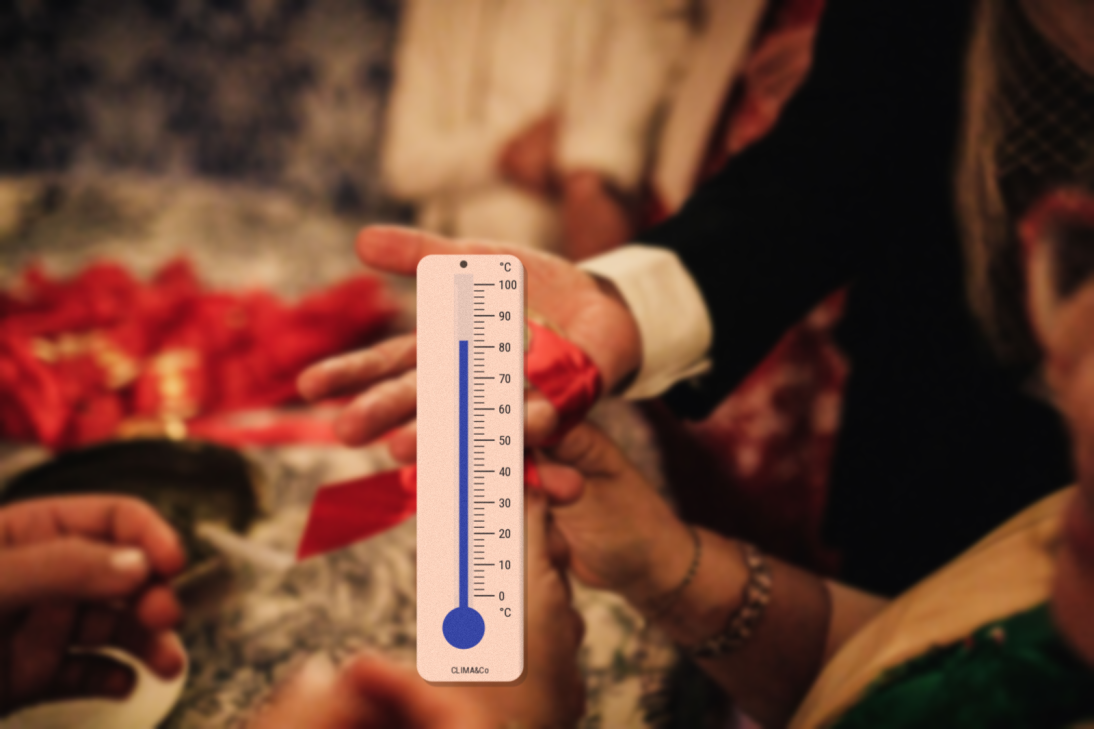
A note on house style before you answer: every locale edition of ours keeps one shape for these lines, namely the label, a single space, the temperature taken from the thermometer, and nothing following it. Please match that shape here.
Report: 82 °C
